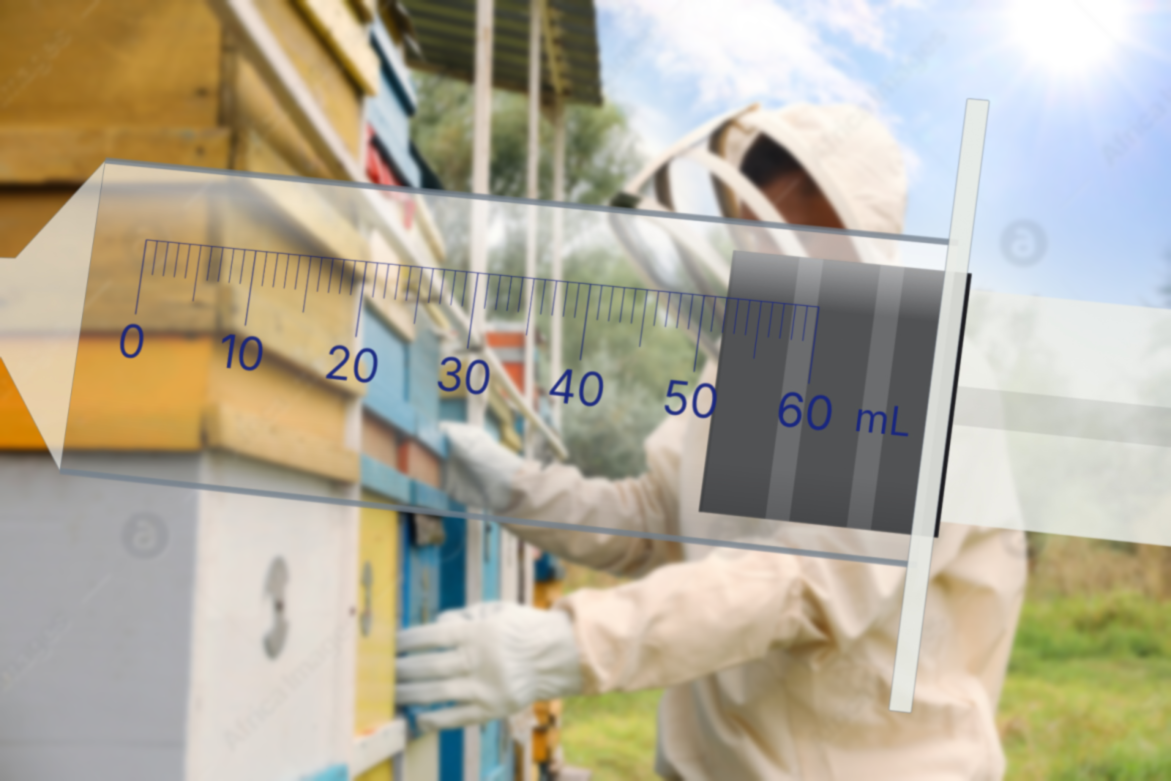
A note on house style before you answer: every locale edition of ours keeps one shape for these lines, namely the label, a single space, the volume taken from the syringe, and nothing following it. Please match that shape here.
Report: 52 mL
